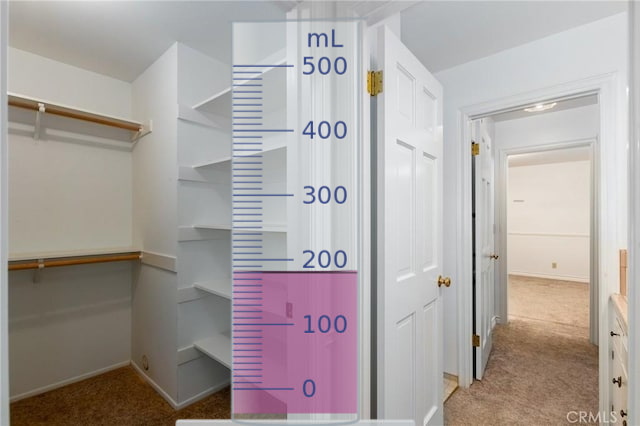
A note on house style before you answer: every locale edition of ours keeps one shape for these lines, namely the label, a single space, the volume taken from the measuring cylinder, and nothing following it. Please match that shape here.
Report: 180 mL
